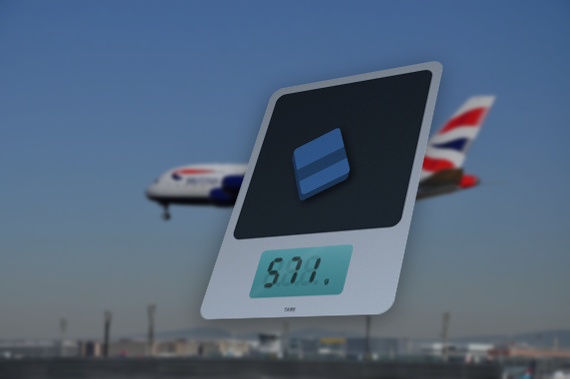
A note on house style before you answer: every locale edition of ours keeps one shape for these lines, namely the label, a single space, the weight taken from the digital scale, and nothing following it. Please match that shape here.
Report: 571 g
